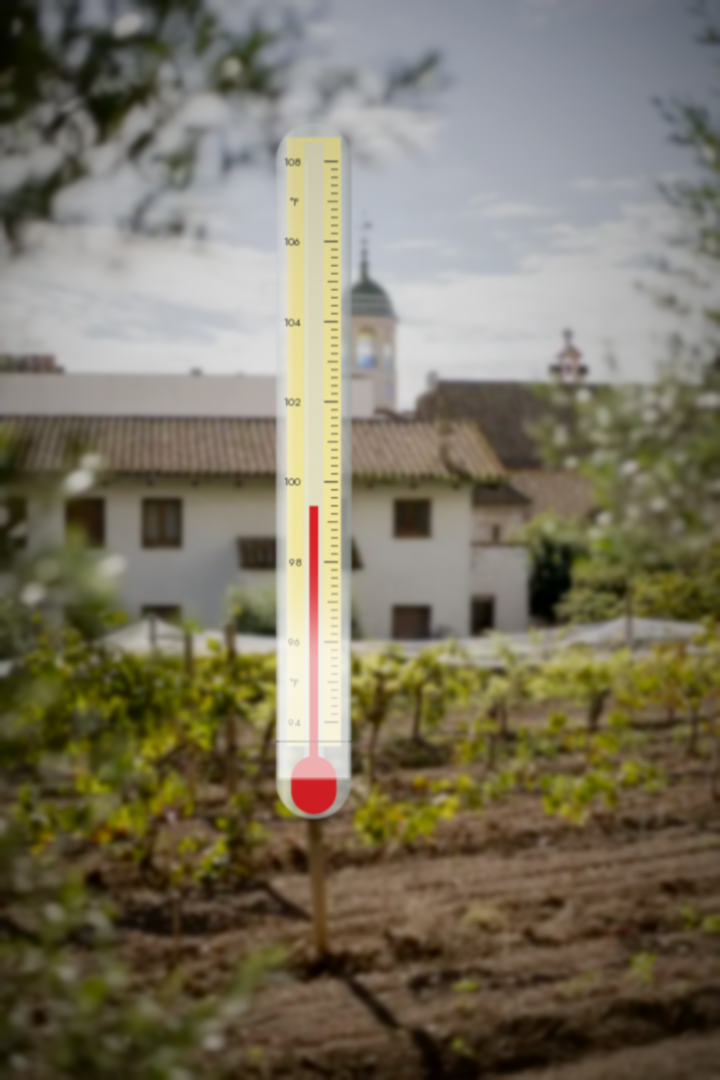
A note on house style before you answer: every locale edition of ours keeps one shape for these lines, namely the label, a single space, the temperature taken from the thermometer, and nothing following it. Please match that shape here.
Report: 99.4 °F
